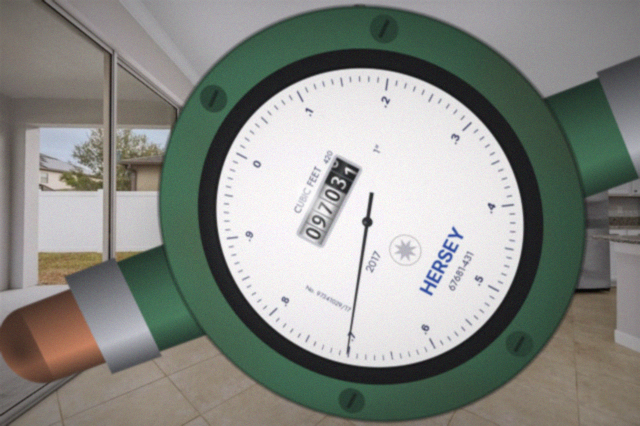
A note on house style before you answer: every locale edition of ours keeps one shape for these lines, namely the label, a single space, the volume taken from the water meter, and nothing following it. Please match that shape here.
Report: 97030.70 ft³
